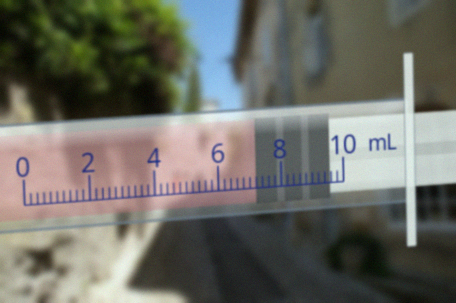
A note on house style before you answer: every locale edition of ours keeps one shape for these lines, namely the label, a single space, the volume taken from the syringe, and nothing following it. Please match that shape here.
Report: 7.2 mL
